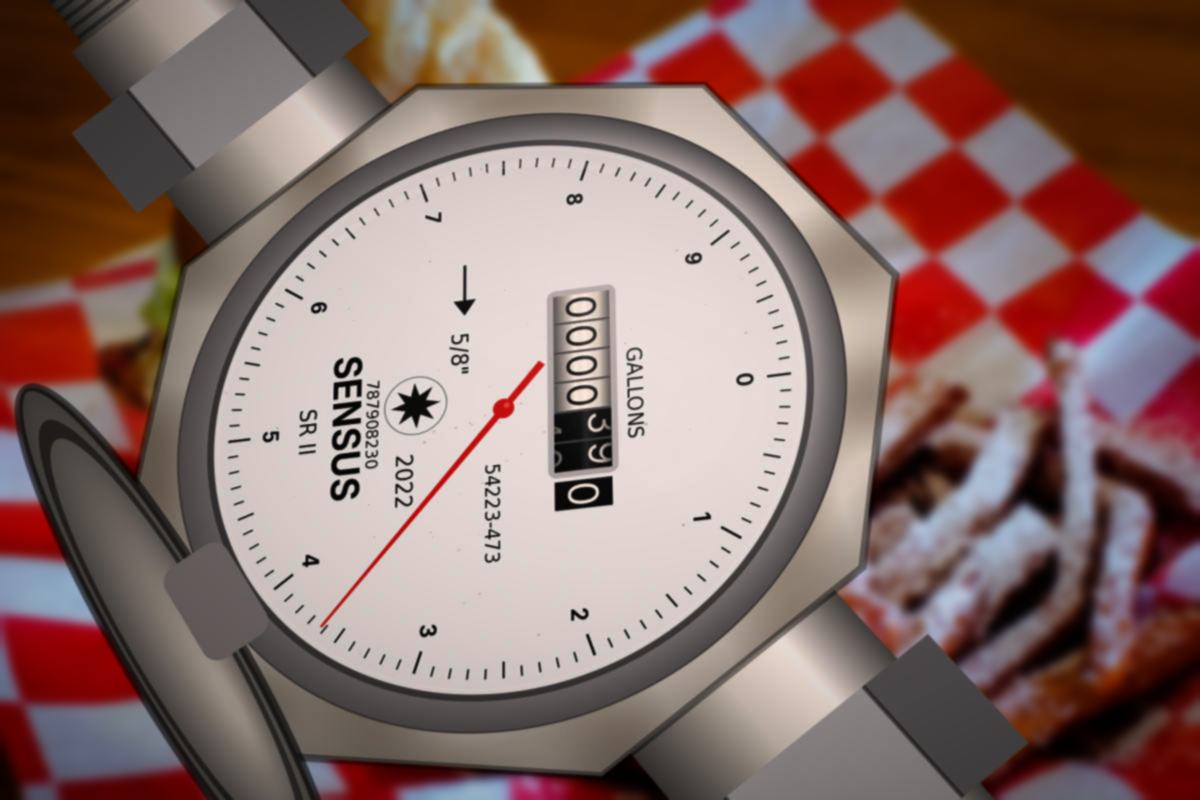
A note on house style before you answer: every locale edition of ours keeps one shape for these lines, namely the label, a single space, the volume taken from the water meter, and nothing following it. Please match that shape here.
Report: 393.6 gal
